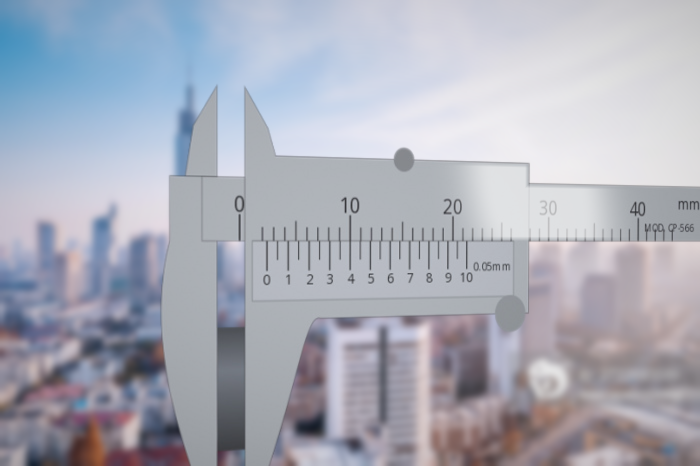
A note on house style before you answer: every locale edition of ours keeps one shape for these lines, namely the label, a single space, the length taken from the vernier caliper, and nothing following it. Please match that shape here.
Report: 2.4 mm
